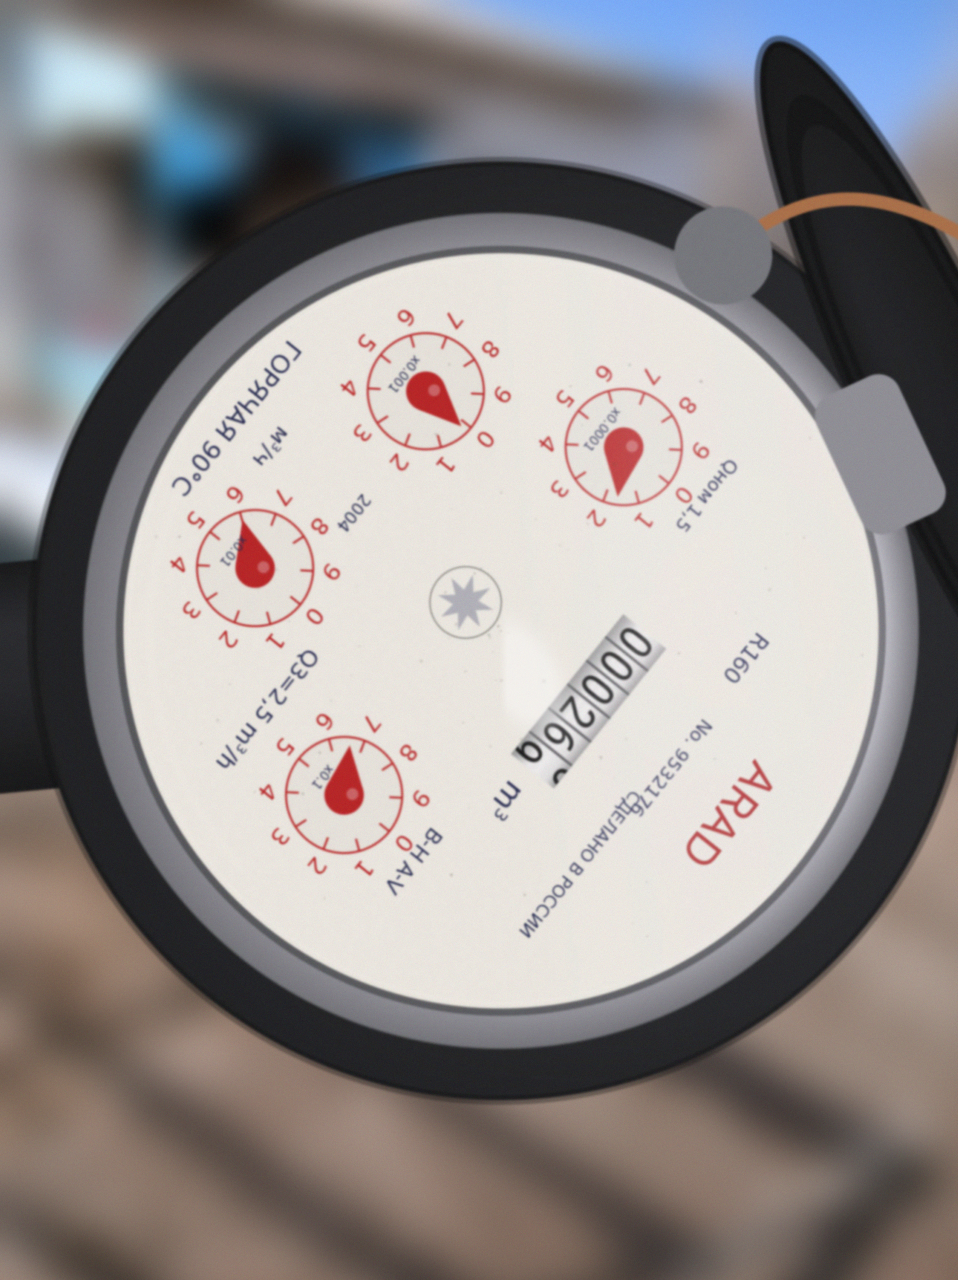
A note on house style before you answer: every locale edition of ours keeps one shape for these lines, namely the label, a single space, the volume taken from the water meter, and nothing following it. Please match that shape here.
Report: 268.6601 m³
